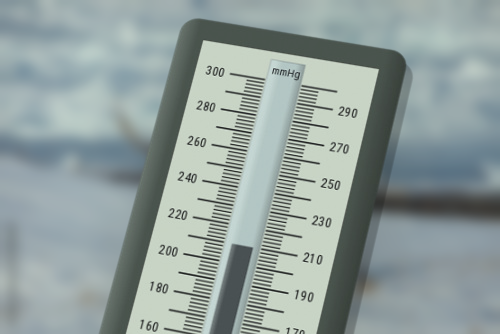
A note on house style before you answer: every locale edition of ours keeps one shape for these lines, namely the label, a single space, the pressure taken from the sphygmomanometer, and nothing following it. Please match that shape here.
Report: 210 mmHg
